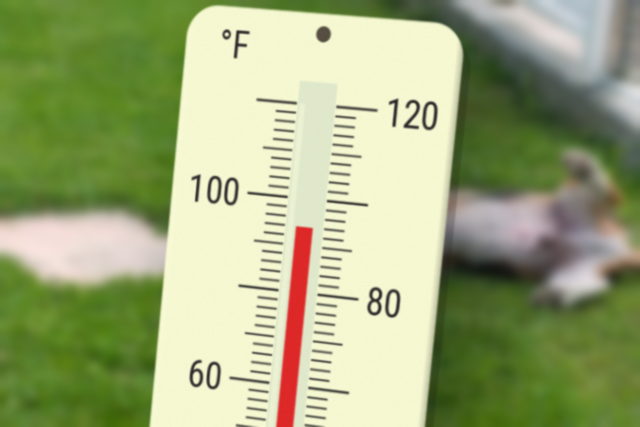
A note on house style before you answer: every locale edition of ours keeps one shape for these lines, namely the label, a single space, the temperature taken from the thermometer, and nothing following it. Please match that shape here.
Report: 94 °F
